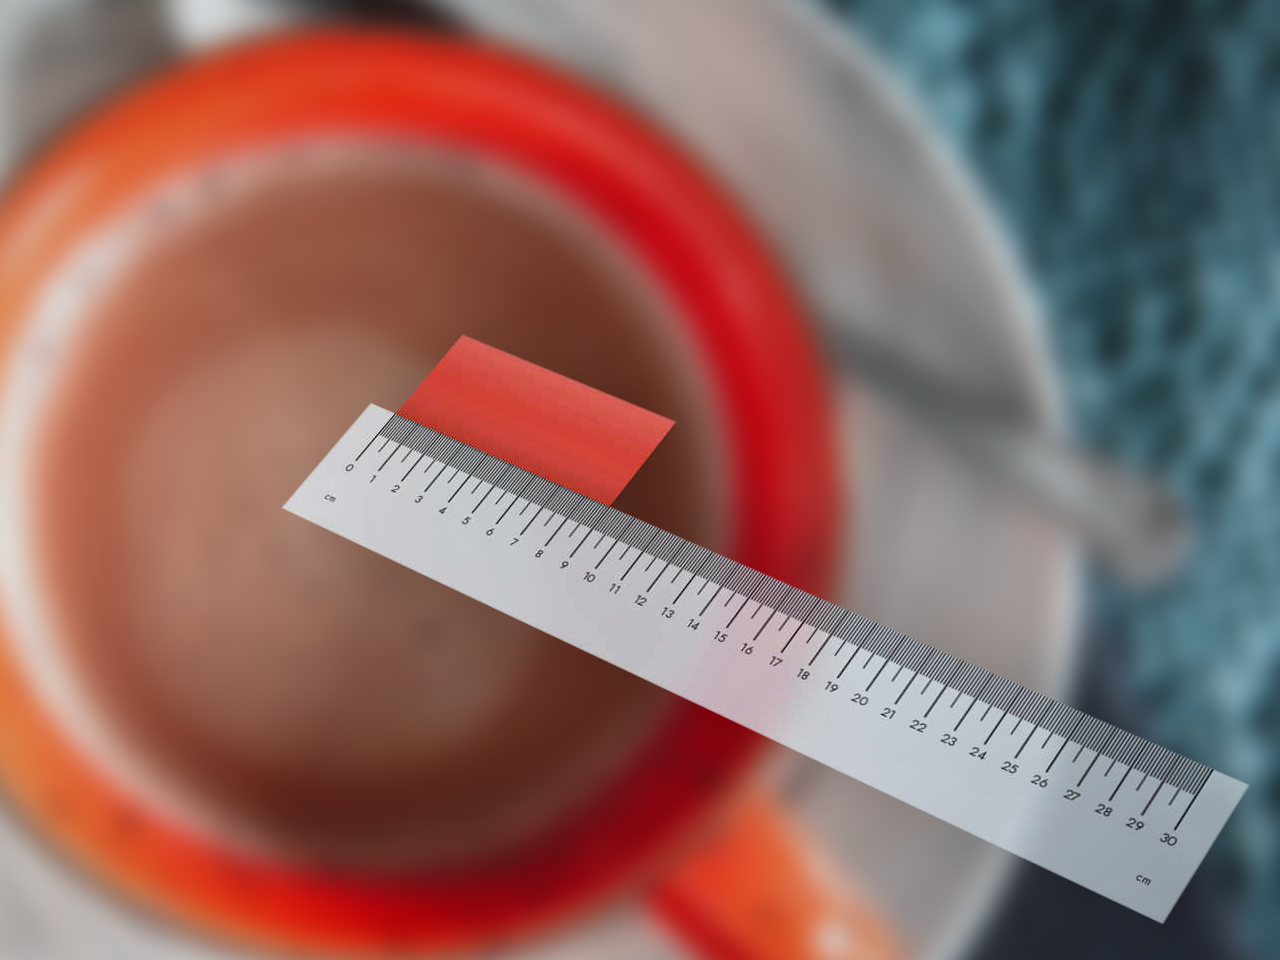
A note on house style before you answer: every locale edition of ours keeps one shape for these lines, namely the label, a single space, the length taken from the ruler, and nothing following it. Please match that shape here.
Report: 9 cm
